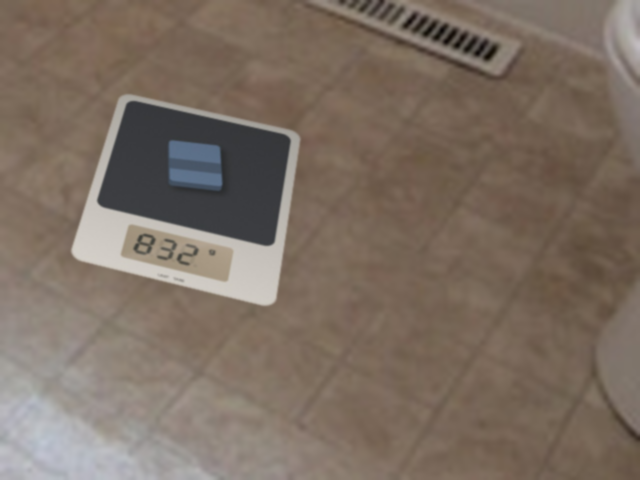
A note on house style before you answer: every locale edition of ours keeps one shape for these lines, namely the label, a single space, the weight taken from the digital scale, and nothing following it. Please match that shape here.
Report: 832 g
